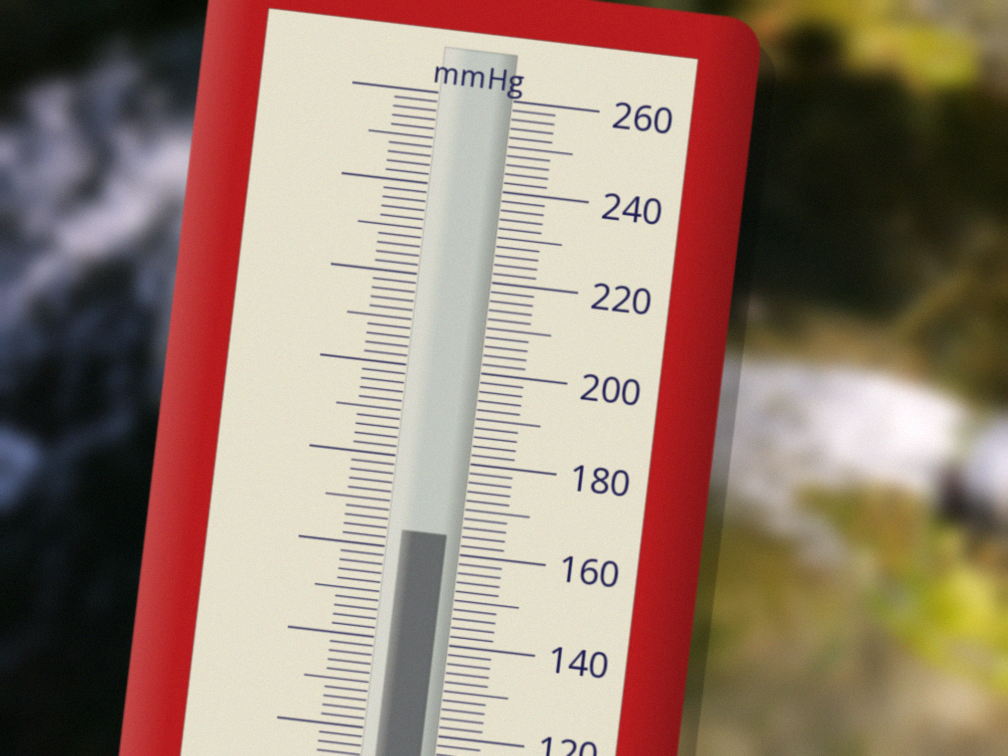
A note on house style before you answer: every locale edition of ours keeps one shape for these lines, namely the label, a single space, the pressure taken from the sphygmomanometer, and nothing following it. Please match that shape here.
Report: 164 mmHg
